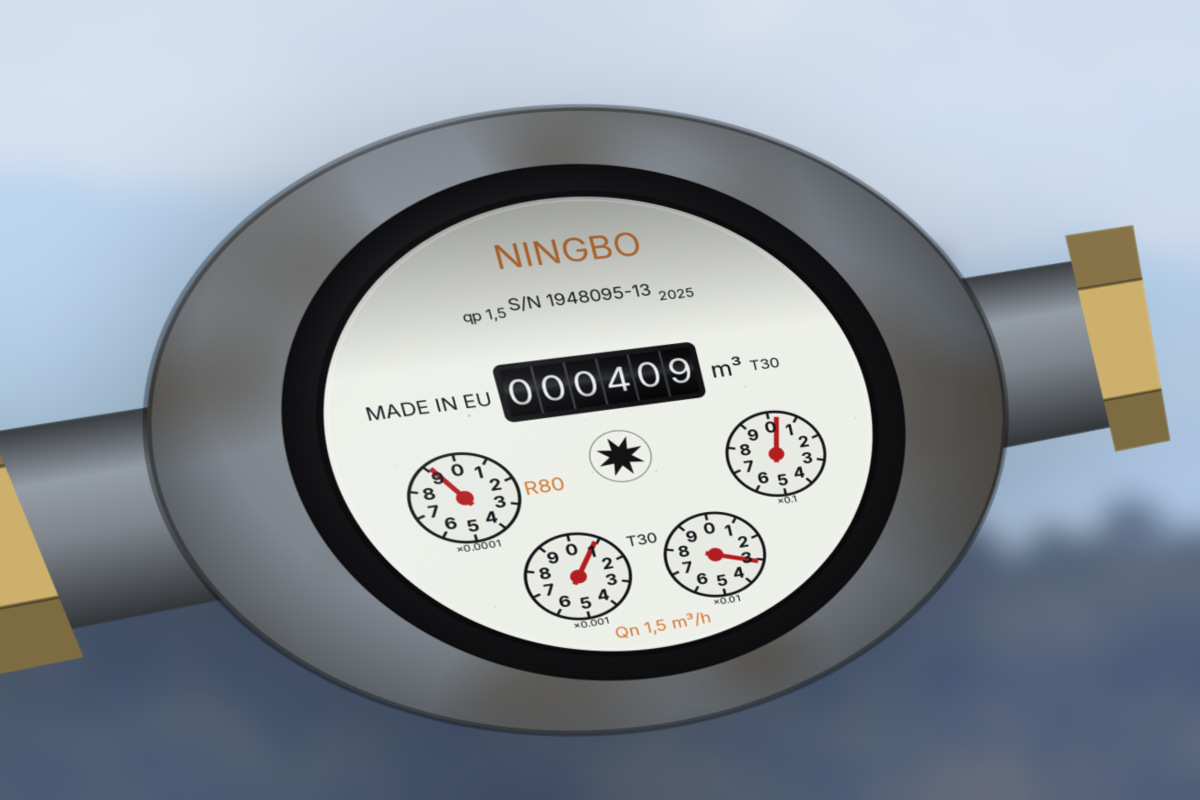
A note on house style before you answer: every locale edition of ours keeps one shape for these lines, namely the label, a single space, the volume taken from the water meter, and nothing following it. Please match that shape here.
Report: 409.0309 m³
